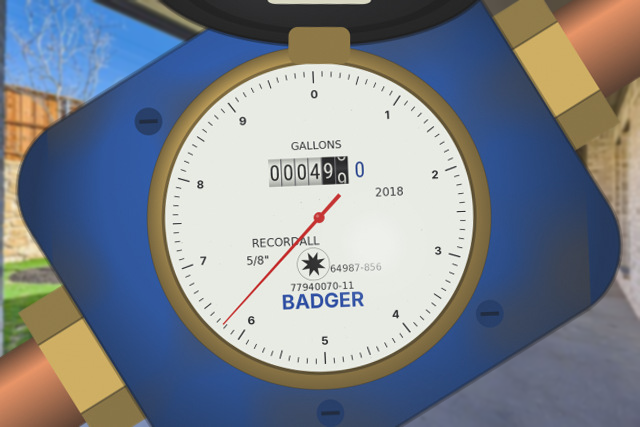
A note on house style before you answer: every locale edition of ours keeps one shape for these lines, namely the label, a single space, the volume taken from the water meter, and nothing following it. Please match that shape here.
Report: 4986.2 gal
